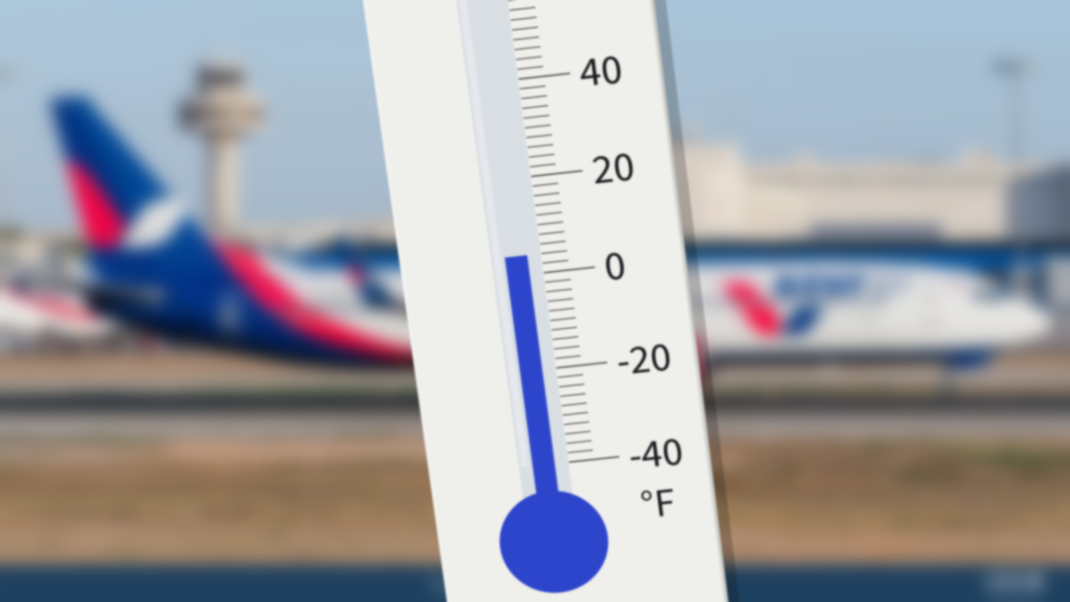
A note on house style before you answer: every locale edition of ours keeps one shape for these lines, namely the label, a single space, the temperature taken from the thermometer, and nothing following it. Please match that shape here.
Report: 4 °F
